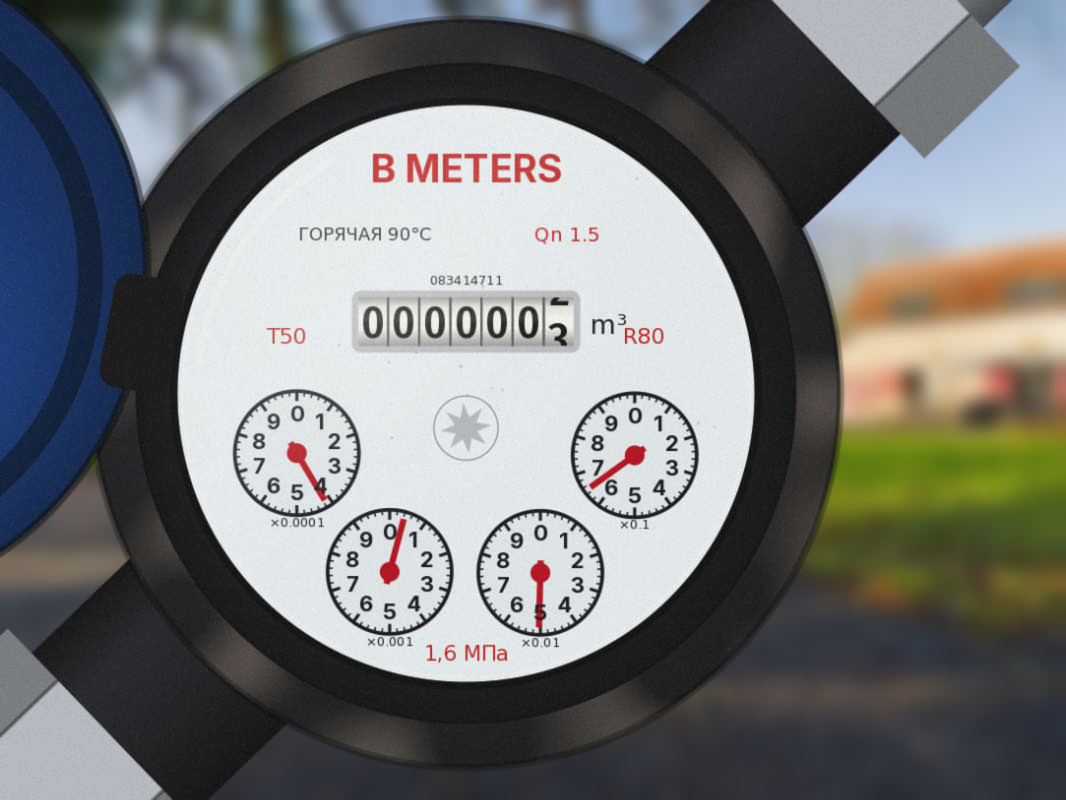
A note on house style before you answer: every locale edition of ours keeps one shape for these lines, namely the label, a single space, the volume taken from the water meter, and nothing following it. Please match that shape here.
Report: 2.6504 m³
